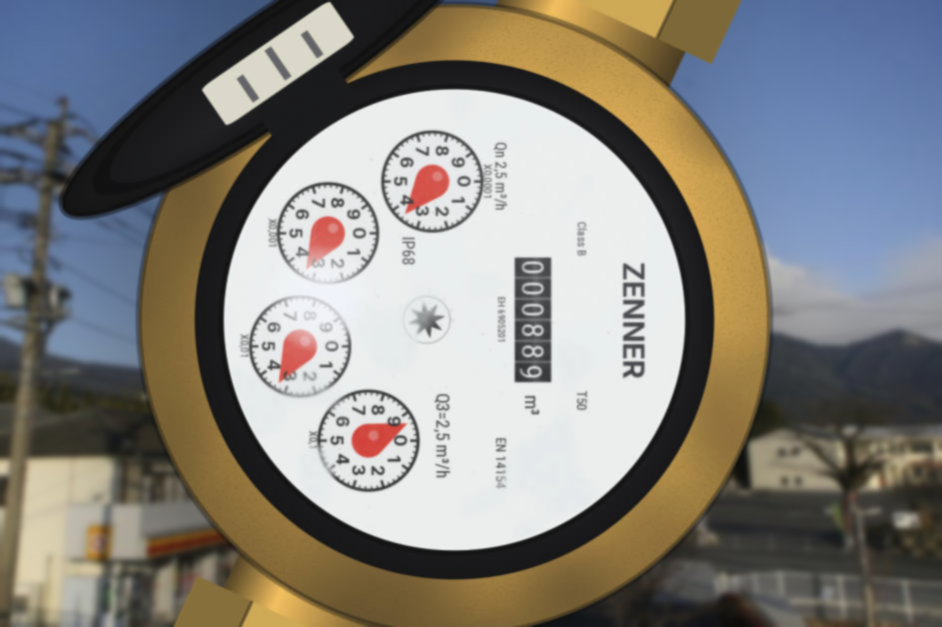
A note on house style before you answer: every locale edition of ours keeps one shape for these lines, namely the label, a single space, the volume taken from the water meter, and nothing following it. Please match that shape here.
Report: 888.9333 m³
